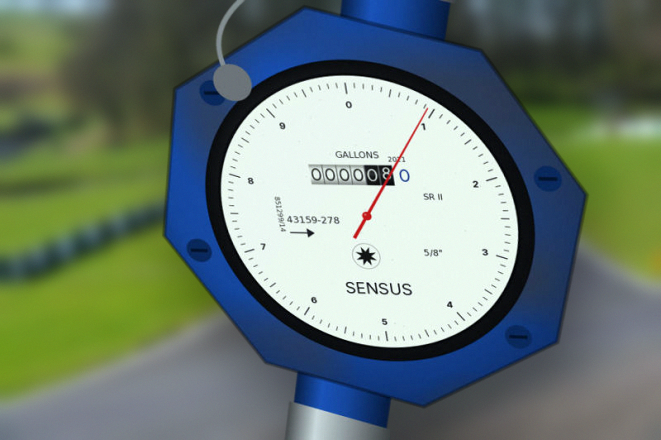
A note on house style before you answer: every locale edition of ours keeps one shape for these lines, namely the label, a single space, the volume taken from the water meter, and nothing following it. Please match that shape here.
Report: 80.9 gal
